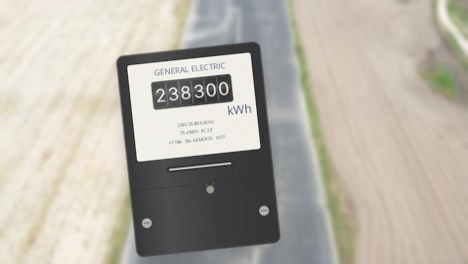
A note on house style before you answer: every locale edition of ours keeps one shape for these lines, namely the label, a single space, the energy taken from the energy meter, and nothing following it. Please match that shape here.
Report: 238300 kWh
